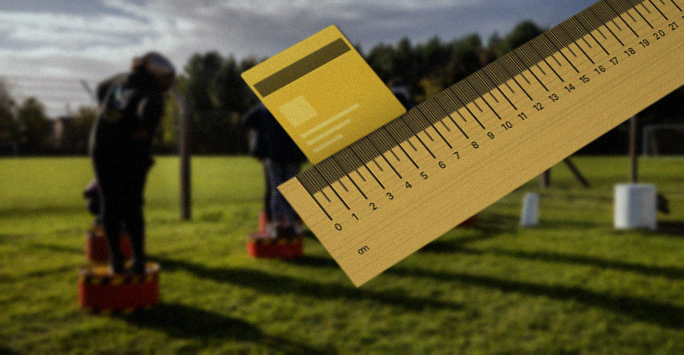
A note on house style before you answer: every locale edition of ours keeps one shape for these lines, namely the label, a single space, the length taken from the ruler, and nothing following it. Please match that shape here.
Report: 5.5 cm
